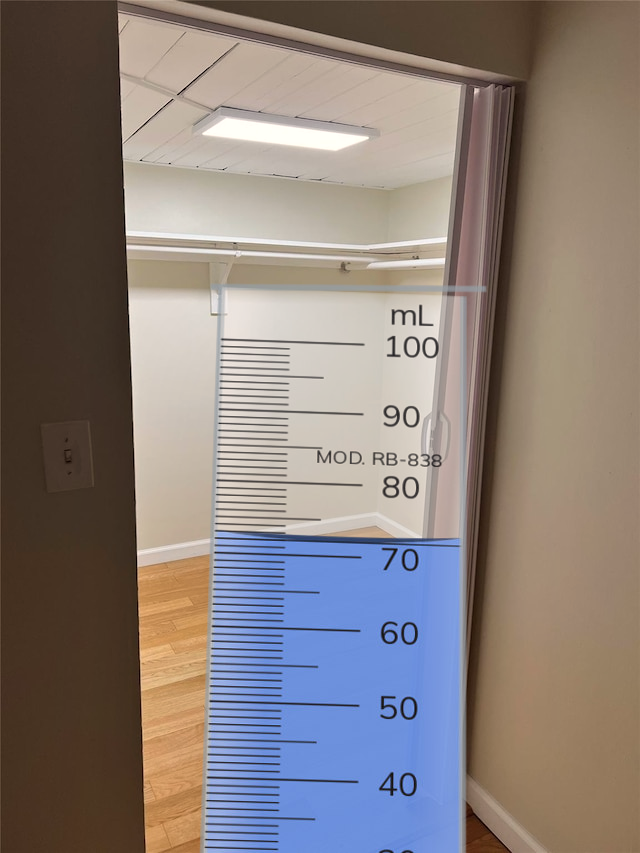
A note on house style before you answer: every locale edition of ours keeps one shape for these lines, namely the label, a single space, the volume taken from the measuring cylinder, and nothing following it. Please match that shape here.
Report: 72 mL
